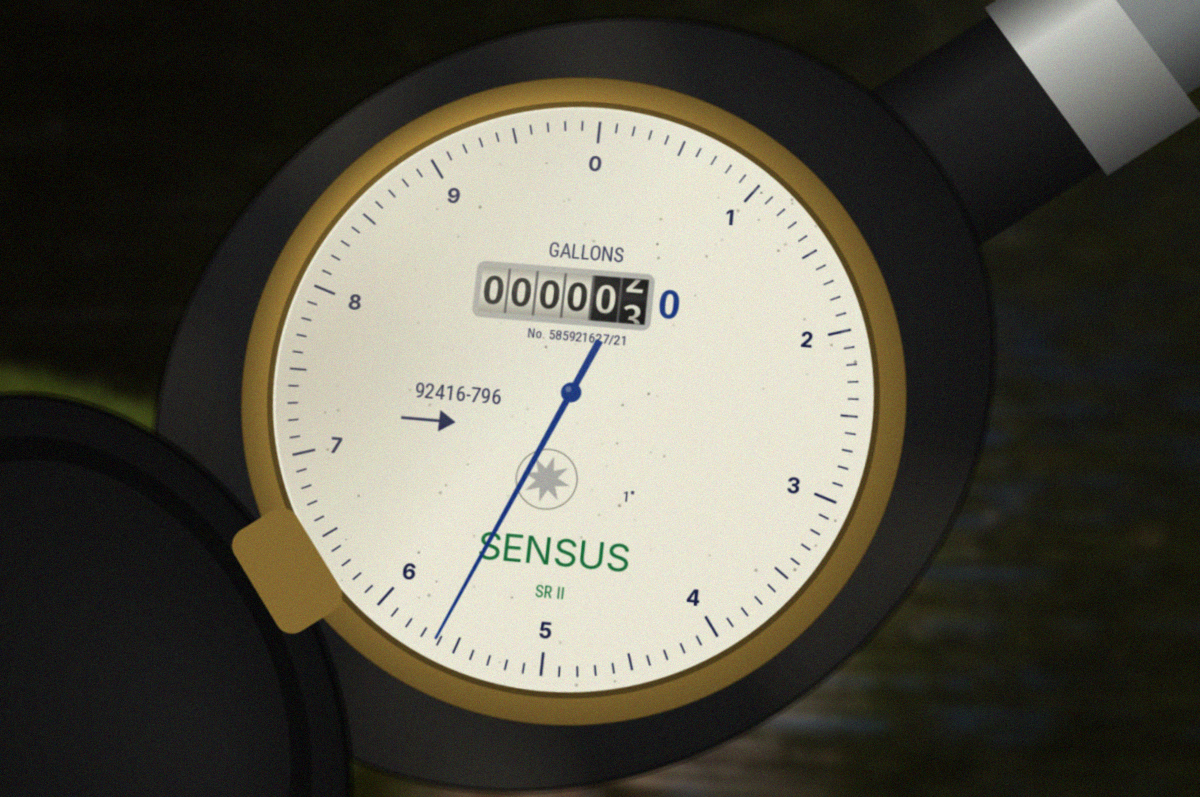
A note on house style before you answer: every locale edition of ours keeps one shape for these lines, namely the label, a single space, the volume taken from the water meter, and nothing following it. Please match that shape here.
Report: 25.6 gal
